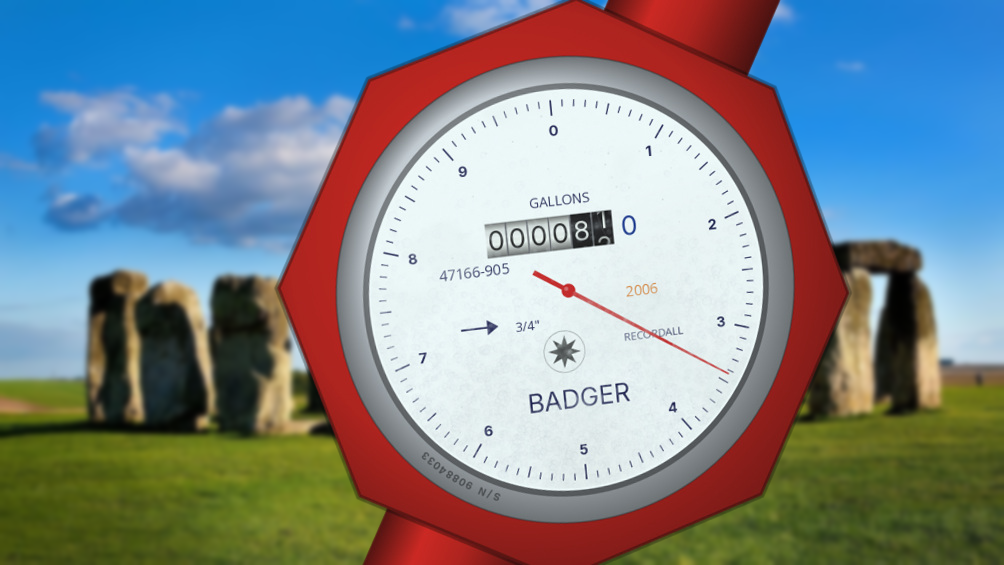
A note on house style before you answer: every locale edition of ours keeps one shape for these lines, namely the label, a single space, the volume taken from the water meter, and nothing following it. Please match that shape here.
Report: 813.4 gal
